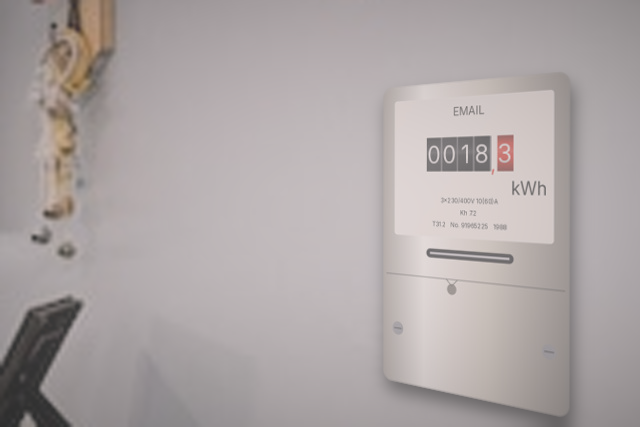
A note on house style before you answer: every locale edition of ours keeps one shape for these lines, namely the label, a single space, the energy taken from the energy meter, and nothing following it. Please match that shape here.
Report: 18.3 kWh
